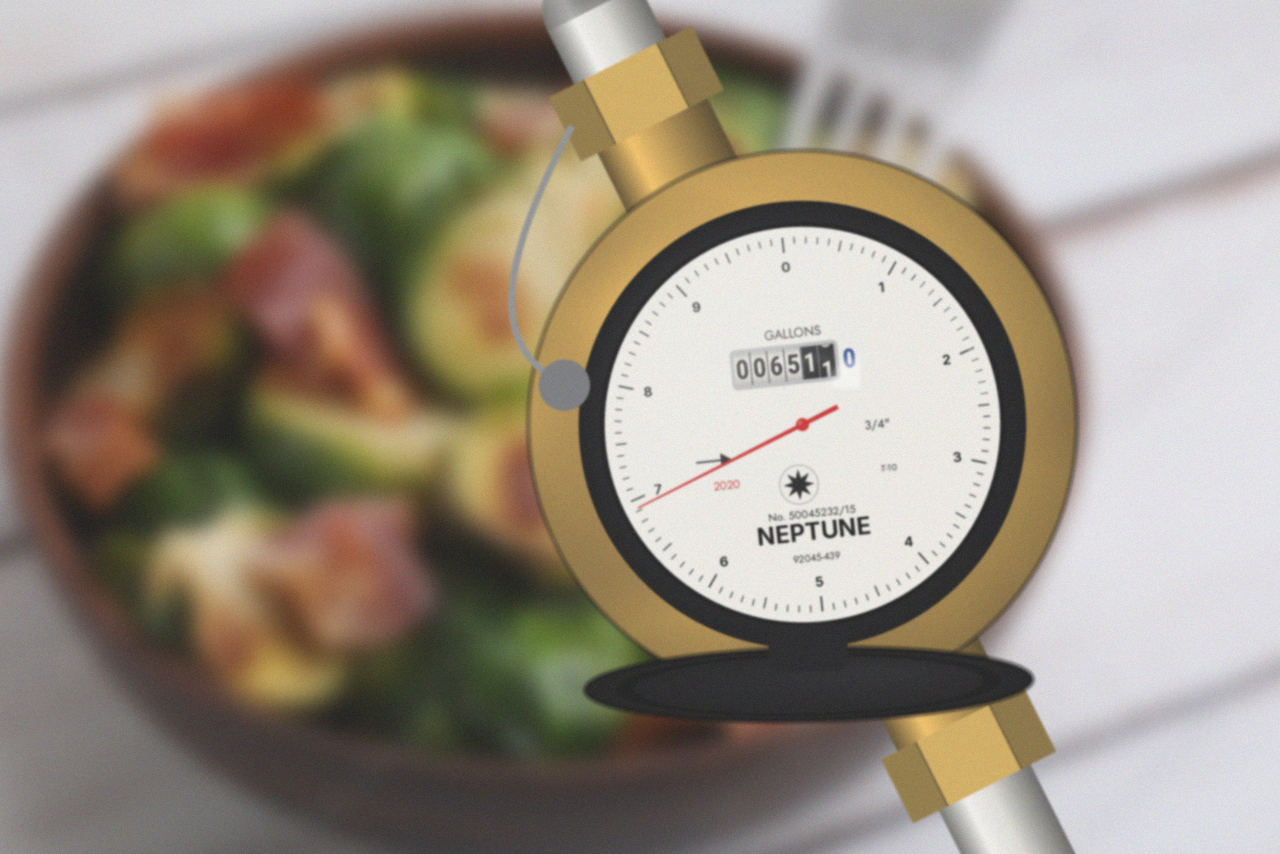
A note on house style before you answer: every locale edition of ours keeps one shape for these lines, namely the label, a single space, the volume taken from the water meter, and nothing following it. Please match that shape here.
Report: 65106.9 gal
